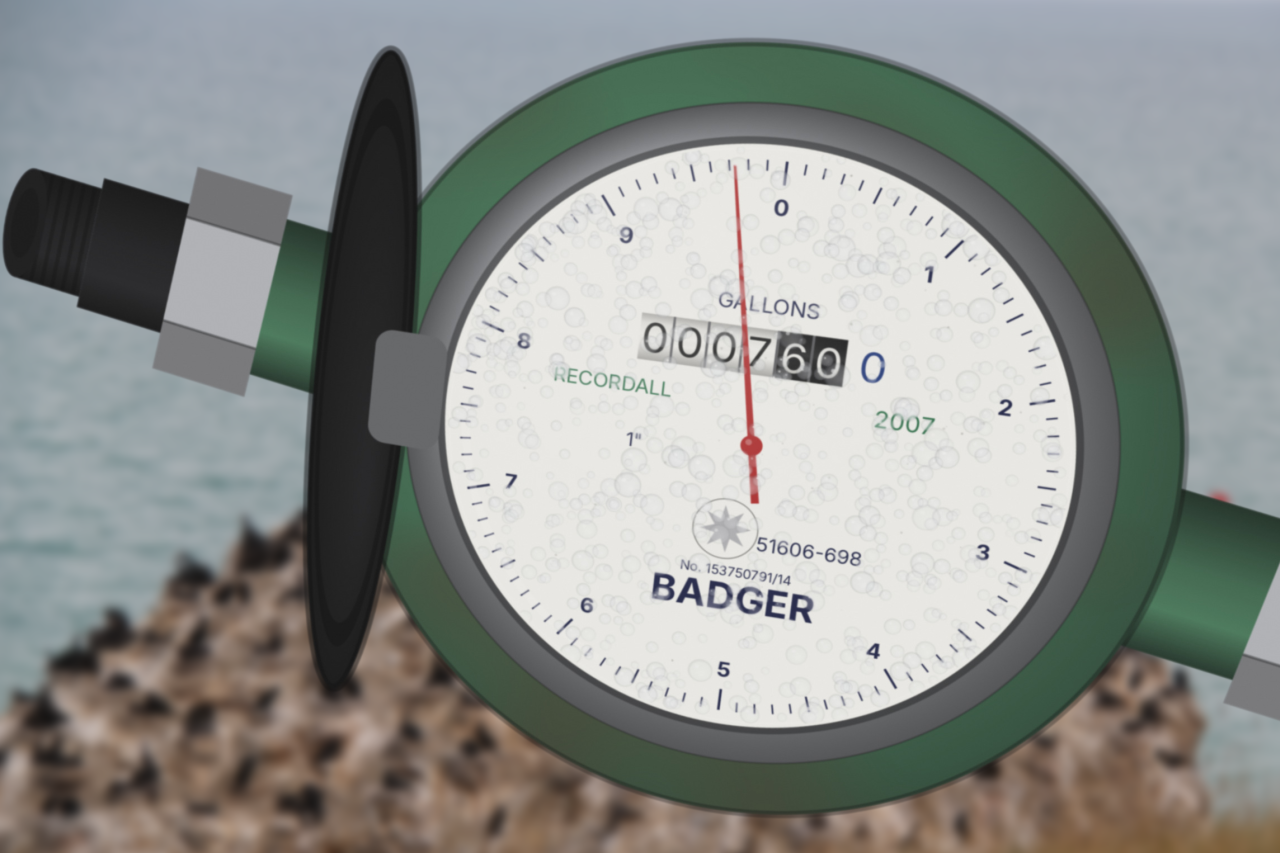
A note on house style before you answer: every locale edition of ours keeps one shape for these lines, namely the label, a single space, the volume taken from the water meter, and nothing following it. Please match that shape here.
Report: 7599.7 gal
